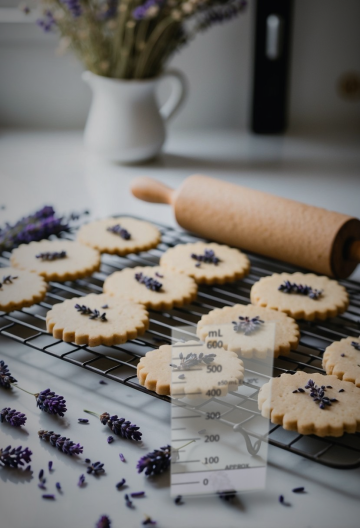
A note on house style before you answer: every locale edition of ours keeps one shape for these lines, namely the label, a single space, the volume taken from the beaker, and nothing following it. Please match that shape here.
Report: 50 mL
